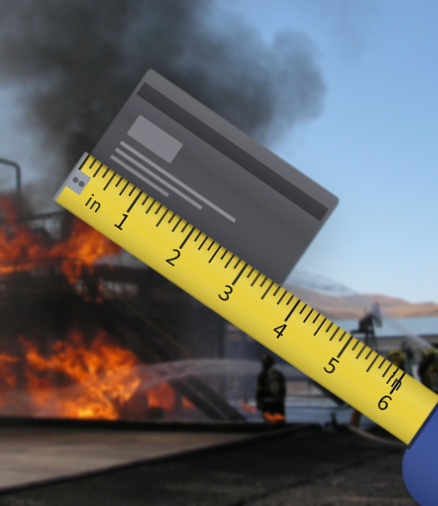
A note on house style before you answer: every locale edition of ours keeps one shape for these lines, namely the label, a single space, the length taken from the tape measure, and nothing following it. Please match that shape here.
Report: 3.625 in
